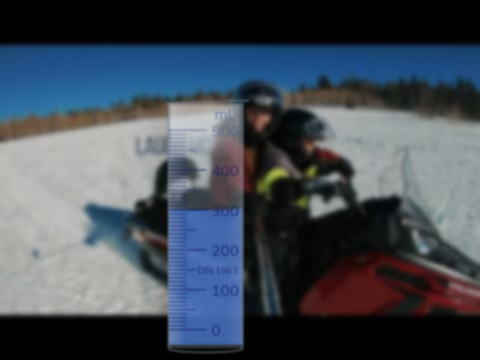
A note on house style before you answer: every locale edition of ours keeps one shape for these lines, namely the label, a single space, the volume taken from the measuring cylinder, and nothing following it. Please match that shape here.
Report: 300 mL
